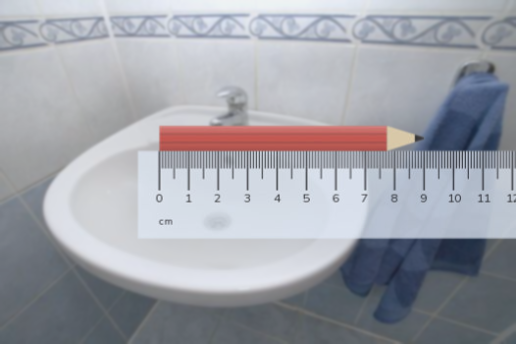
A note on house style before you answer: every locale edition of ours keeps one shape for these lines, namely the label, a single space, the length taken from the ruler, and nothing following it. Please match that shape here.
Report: 9 cm
